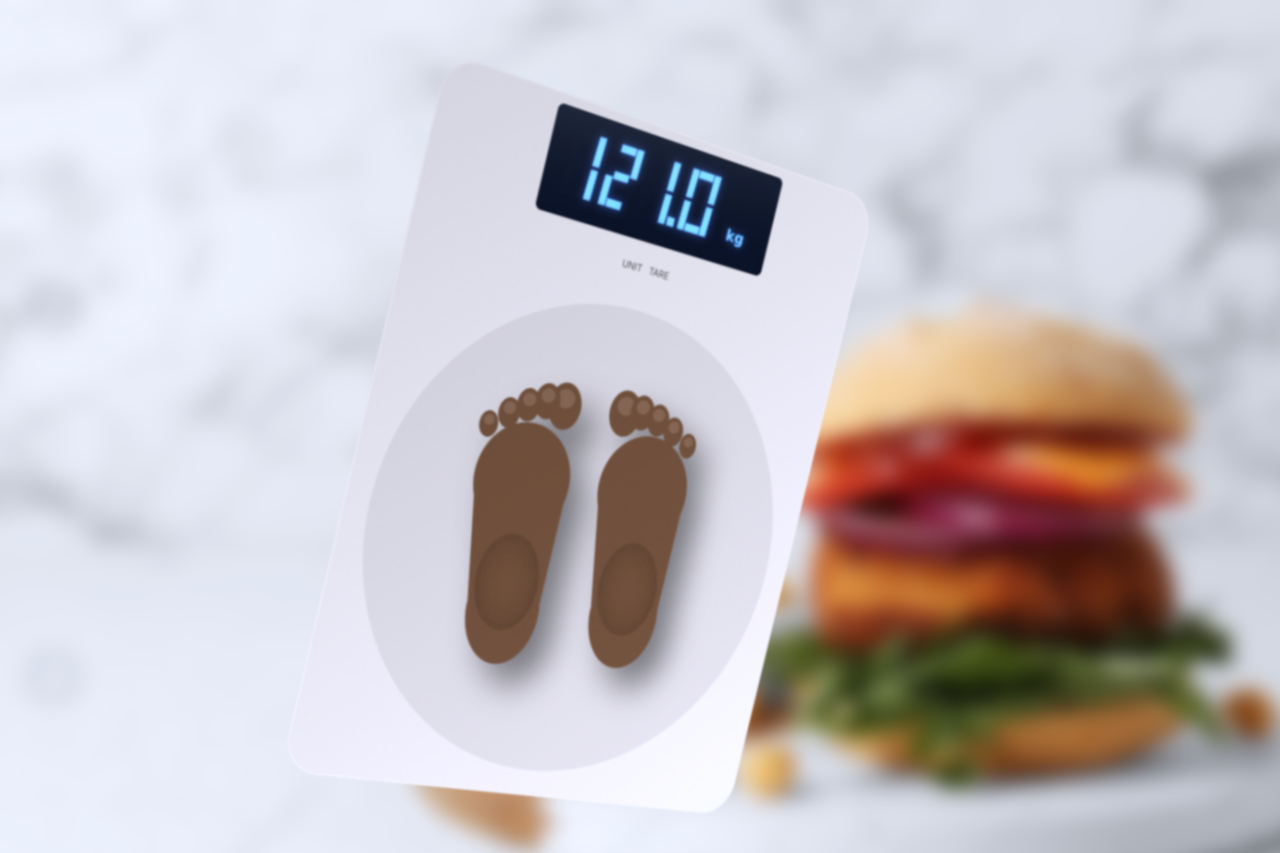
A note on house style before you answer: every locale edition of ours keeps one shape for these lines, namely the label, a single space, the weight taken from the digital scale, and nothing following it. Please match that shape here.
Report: 121.0 kg
